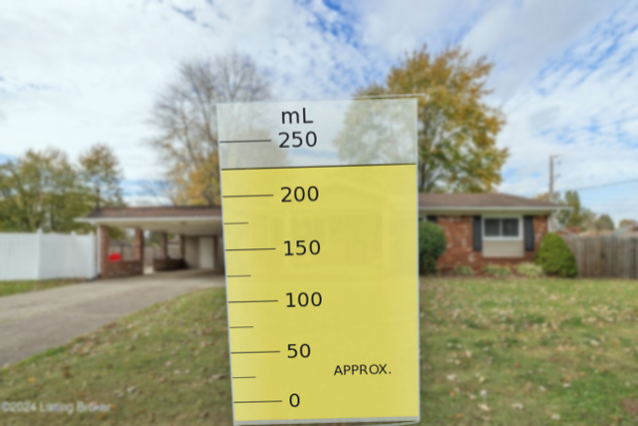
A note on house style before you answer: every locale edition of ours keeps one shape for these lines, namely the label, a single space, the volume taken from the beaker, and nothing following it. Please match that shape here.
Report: 225 mL
